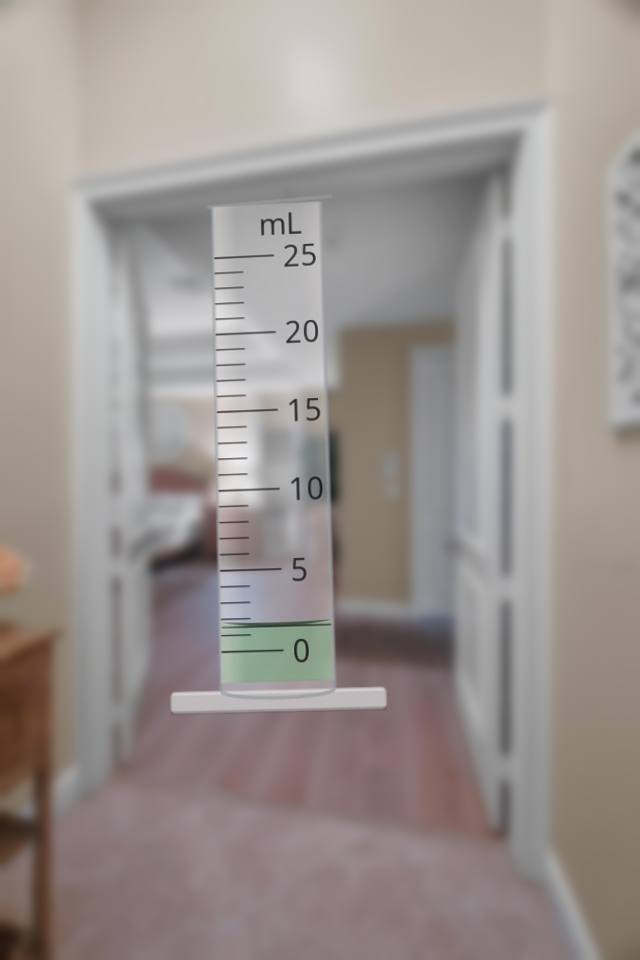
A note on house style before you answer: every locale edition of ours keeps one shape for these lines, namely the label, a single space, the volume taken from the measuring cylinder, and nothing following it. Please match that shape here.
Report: 1.5 mL
